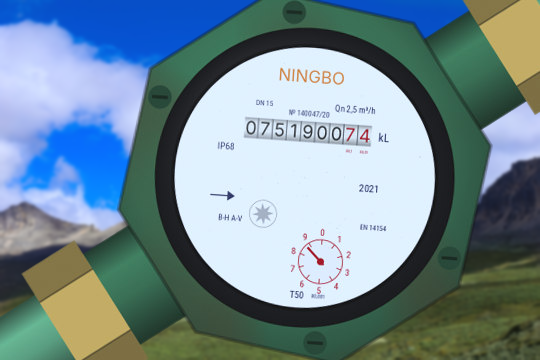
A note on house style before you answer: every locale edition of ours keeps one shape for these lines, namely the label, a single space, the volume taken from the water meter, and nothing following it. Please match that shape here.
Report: 751900.748 kL
